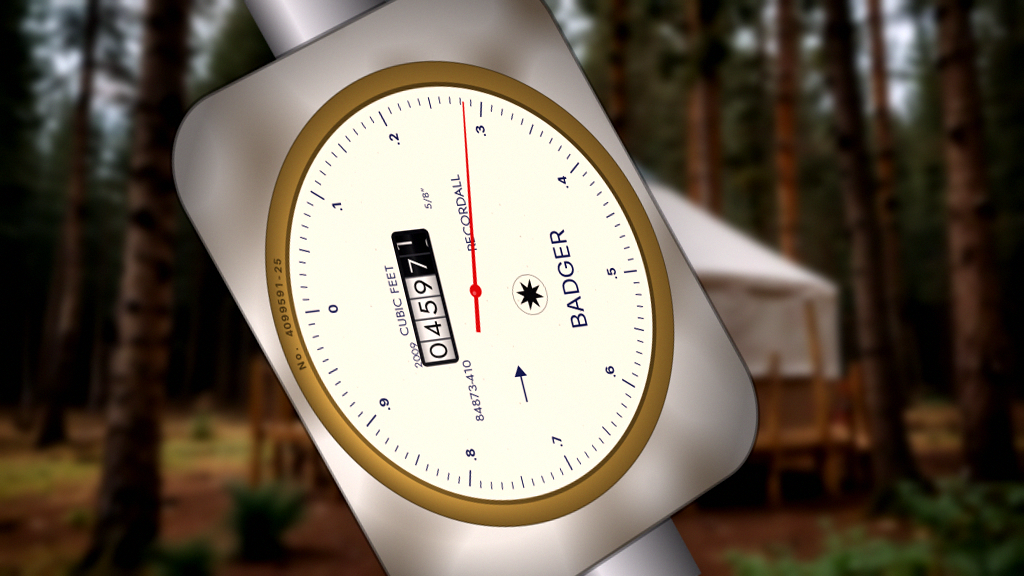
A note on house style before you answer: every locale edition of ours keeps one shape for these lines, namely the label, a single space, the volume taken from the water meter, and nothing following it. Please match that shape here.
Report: 45971.28 ft³
